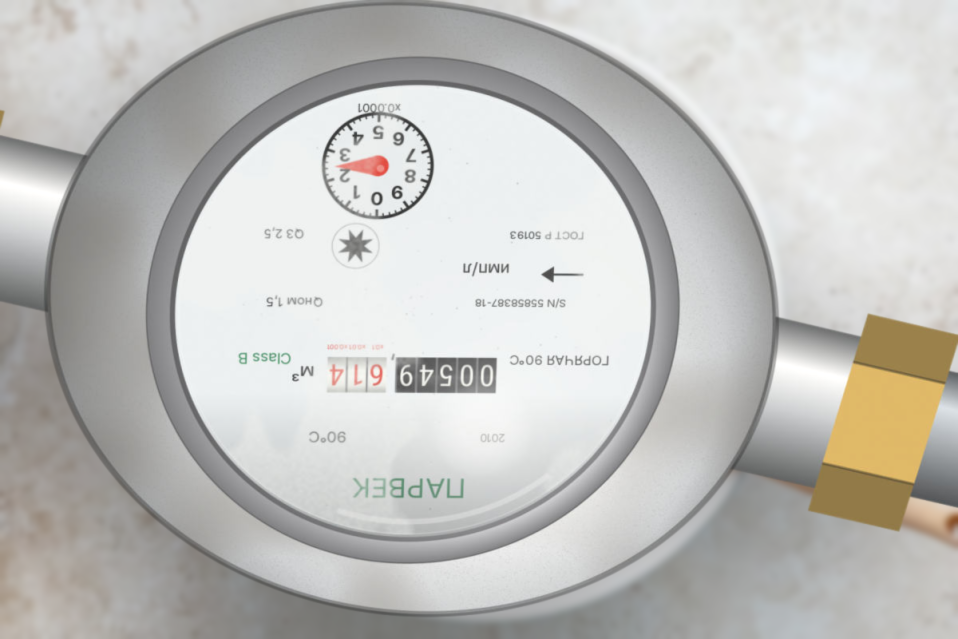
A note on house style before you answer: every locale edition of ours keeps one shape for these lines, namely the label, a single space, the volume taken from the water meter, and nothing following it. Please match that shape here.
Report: 549.6142 m³
